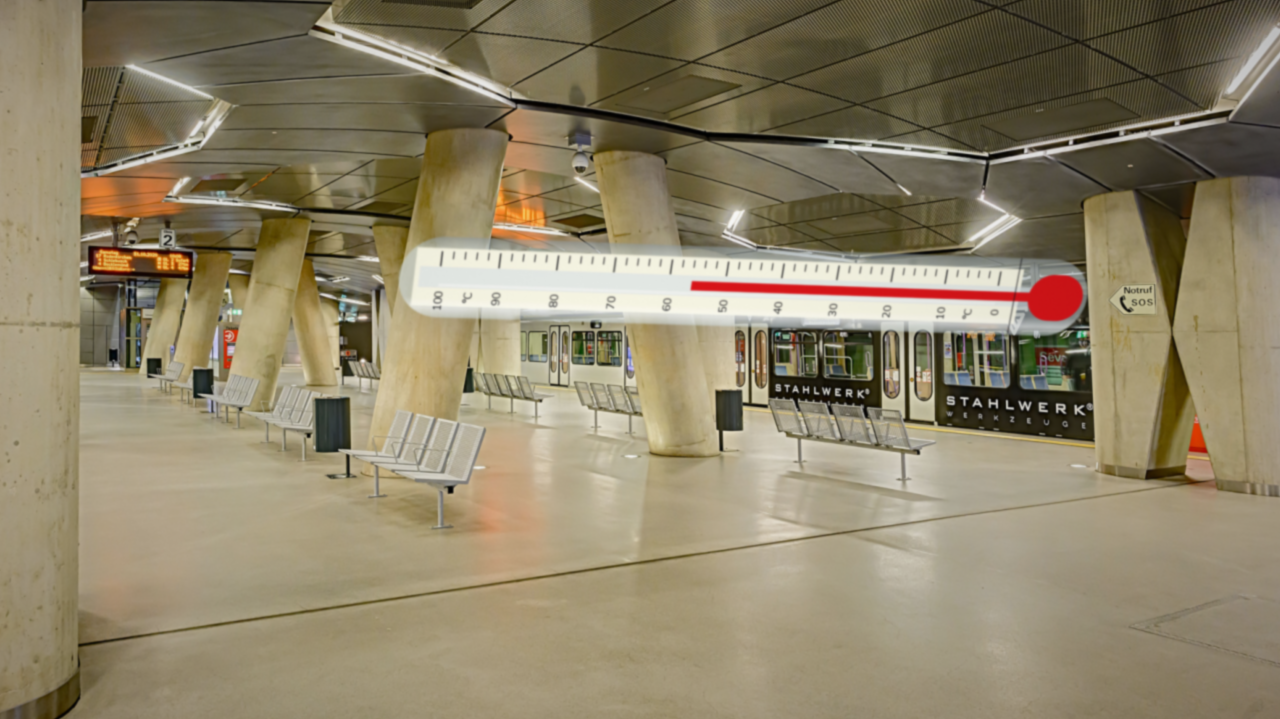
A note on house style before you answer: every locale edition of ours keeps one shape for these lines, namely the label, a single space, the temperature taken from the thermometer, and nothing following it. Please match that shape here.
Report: 56 °C
